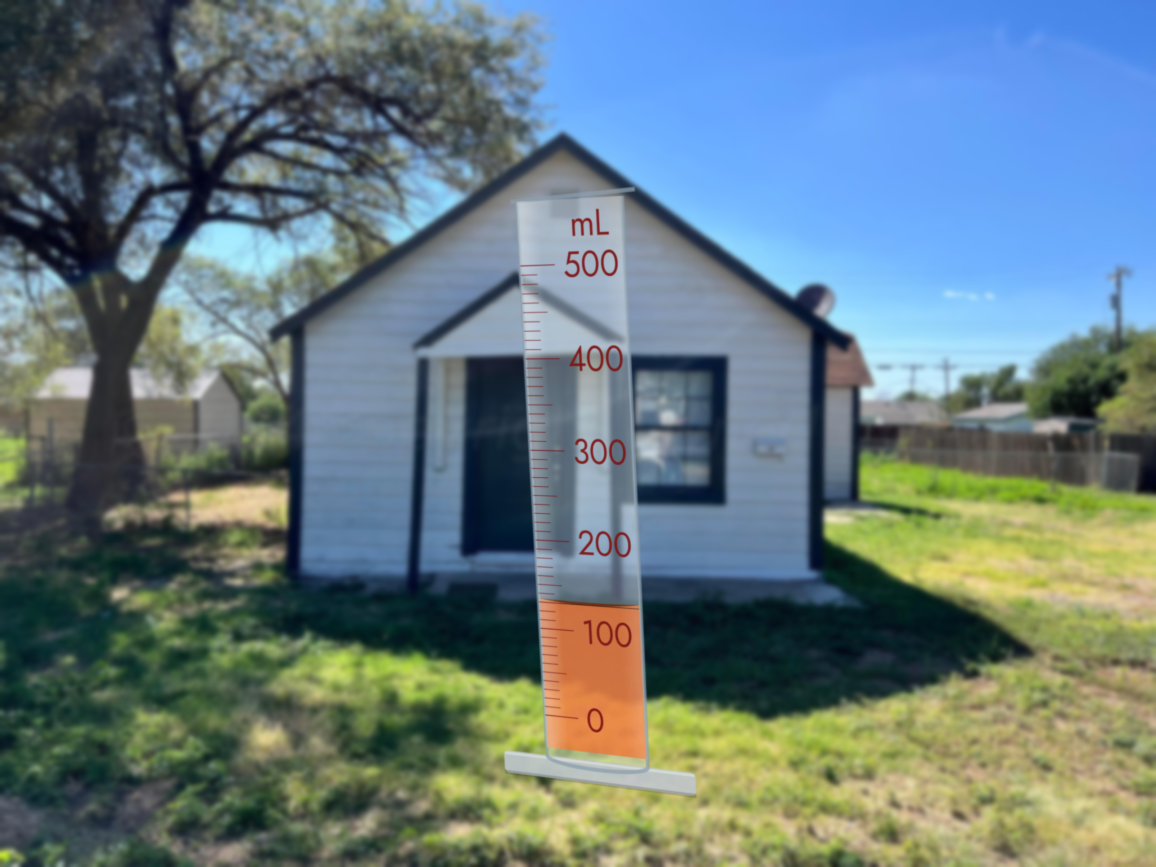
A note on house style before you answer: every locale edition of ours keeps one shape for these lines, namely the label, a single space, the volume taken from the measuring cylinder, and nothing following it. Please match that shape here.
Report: 130 mL
